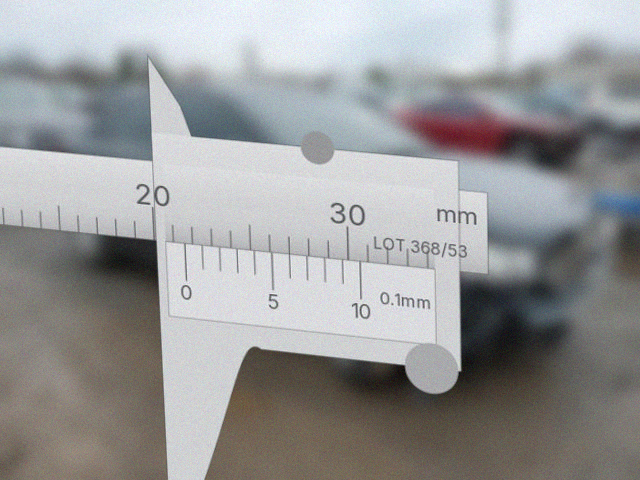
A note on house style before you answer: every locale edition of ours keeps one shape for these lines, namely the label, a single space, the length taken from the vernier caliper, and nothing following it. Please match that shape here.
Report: 21.6 mm
